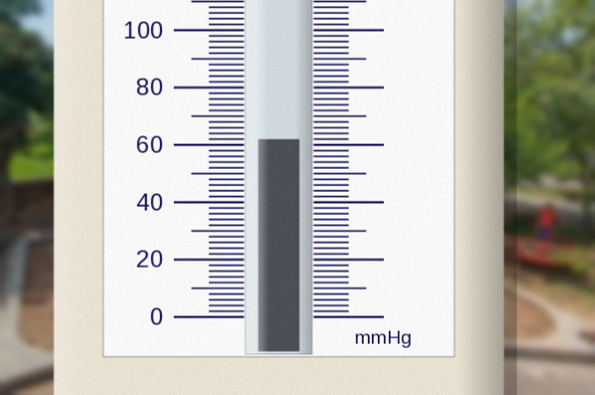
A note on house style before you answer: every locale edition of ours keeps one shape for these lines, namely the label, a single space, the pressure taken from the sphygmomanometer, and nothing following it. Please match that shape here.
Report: 62 mmHg
